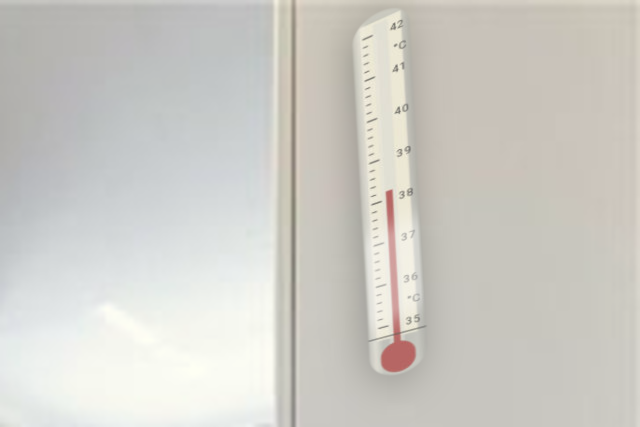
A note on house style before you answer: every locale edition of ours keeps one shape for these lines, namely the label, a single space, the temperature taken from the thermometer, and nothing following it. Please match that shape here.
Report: 38.2 °C
